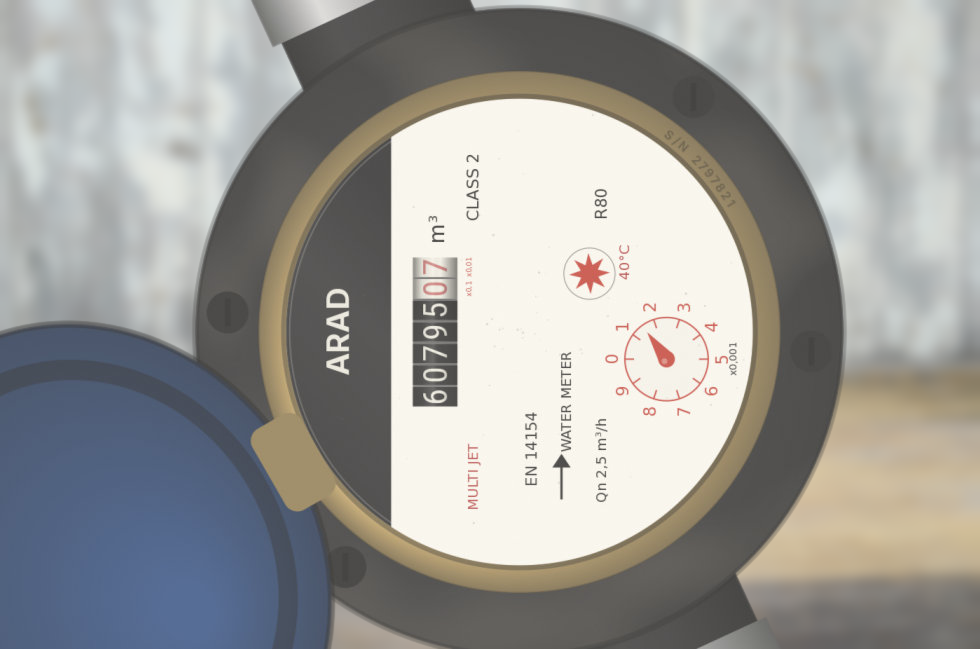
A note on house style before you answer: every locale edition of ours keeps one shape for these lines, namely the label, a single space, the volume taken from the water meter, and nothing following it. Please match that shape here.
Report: 60795.071 m³
